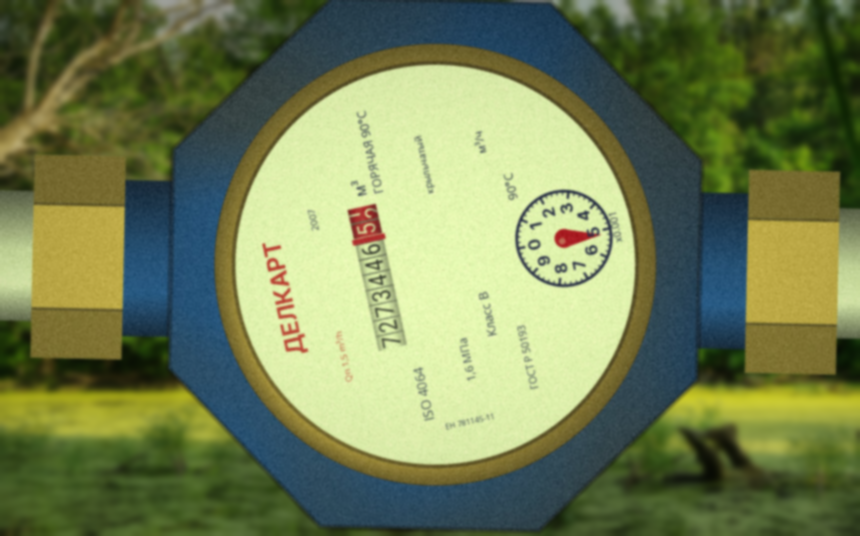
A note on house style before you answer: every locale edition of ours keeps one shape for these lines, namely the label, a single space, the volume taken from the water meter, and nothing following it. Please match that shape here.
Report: 7273446.515 m³
